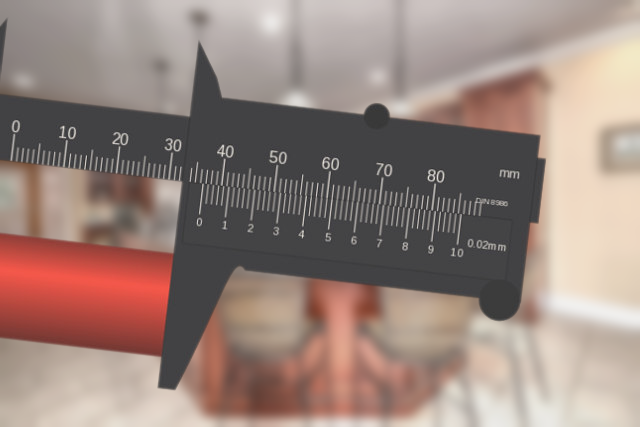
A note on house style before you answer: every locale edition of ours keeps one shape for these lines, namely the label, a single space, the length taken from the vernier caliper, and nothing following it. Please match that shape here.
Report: 36.5 mm
